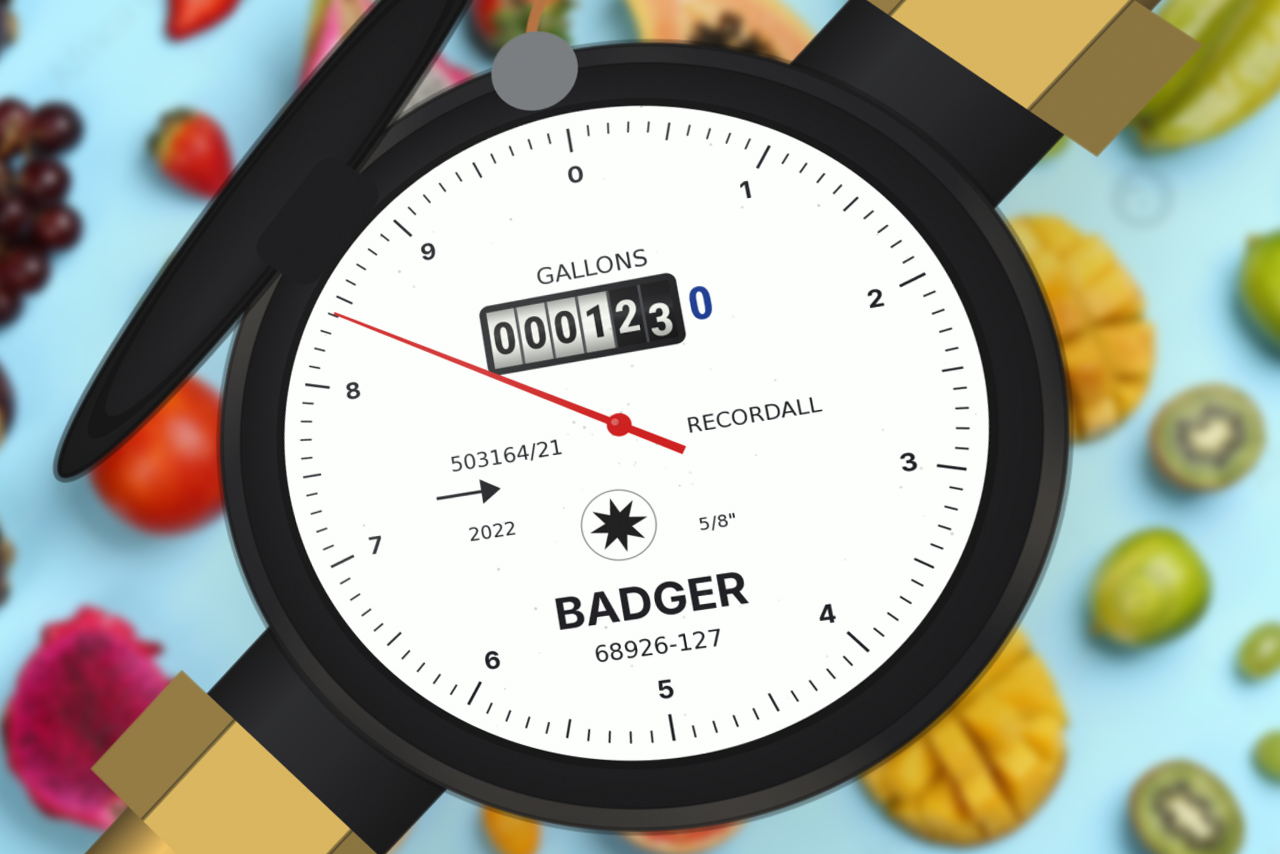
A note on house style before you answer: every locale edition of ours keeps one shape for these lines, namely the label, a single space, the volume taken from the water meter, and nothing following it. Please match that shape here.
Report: 1228.4 gal
